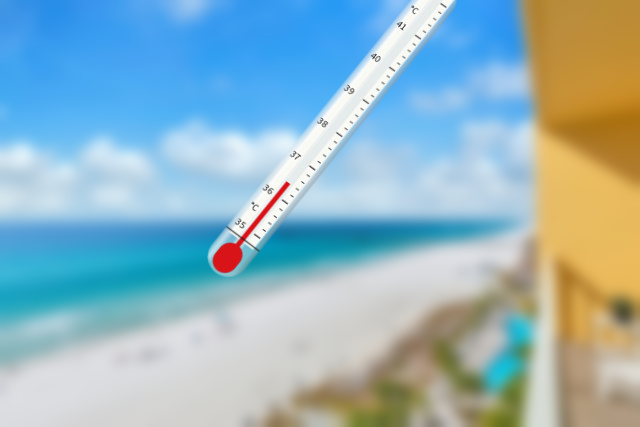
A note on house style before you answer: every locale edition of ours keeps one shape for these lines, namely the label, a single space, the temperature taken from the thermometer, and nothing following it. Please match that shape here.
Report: 36.4 °C
